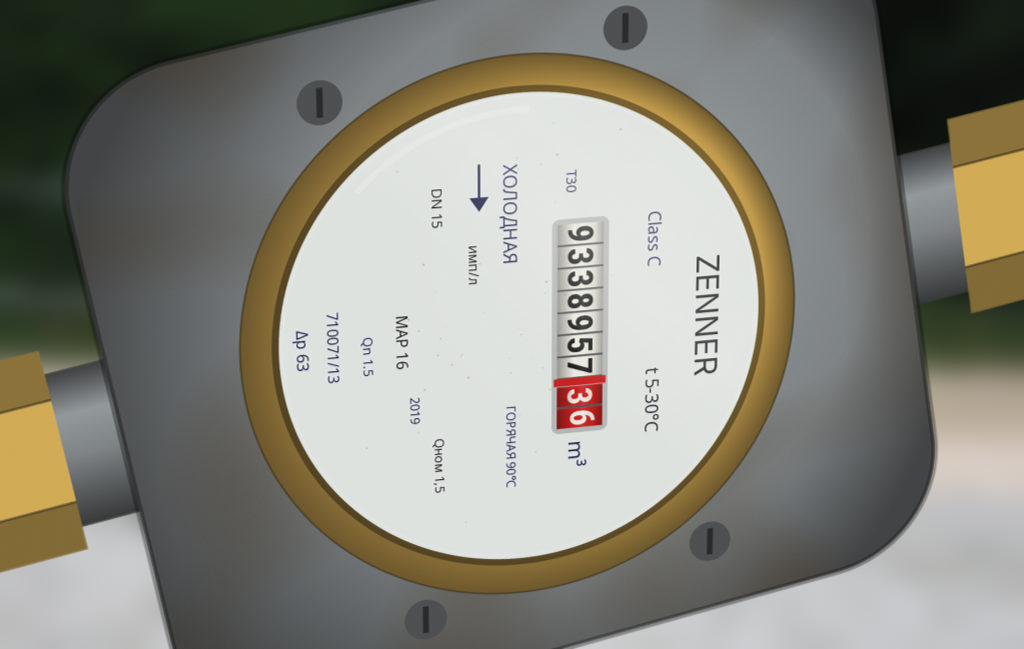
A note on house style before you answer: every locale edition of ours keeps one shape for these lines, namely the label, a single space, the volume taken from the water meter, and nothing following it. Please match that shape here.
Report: 9338957.36 m³
